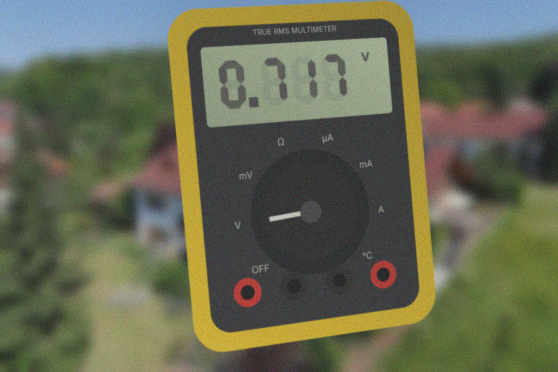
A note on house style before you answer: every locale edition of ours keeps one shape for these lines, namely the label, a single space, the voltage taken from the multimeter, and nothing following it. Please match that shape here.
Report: 0.717 V
